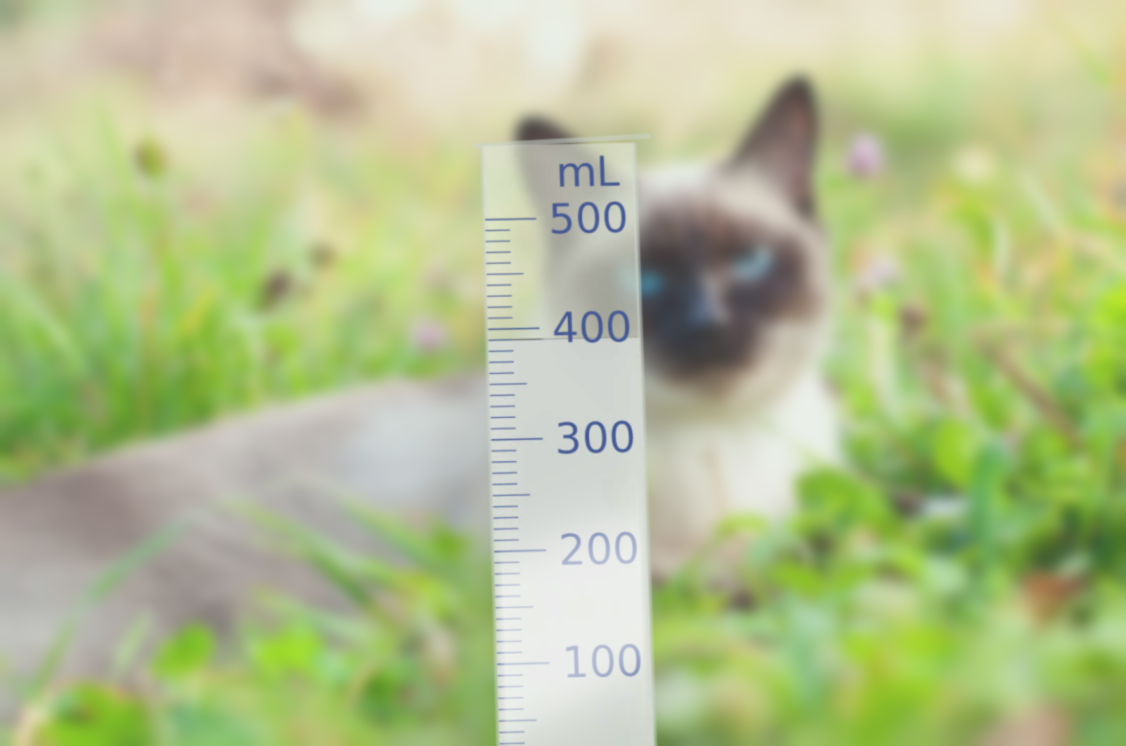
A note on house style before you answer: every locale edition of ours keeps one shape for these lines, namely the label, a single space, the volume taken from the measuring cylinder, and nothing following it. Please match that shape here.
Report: 390 mL
